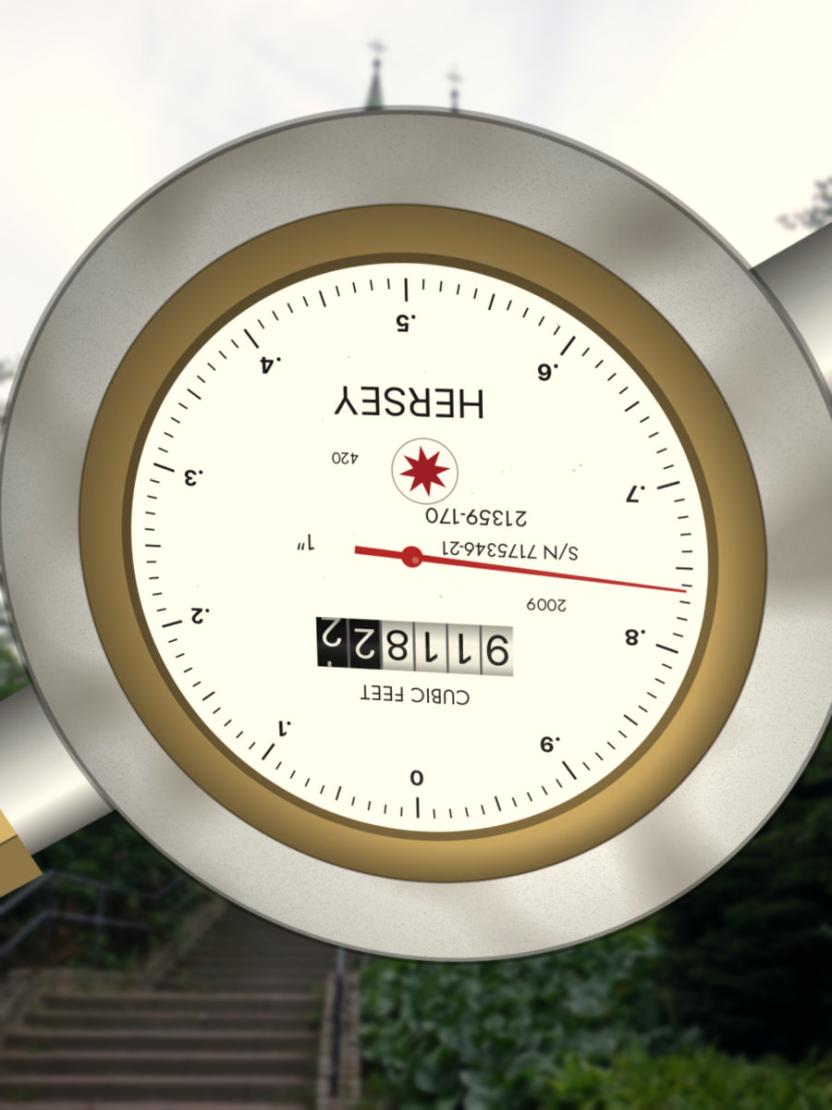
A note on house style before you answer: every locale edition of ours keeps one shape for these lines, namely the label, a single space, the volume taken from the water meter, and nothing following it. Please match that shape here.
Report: 911821.76 ft³
